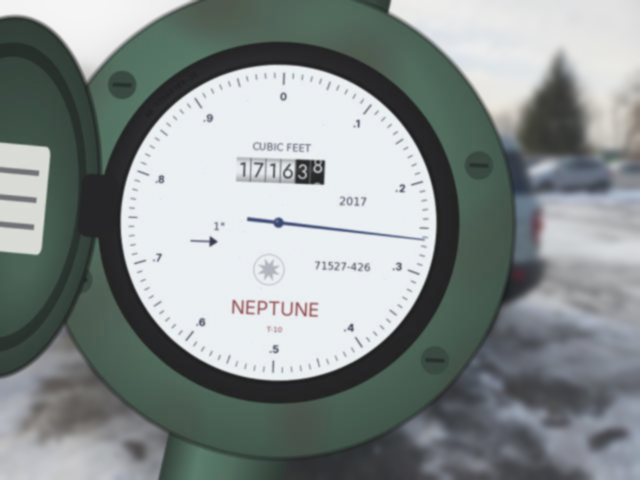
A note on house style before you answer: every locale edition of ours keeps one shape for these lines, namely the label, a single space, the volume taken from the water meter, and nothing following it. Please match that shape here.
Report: 171638.26 ft³
